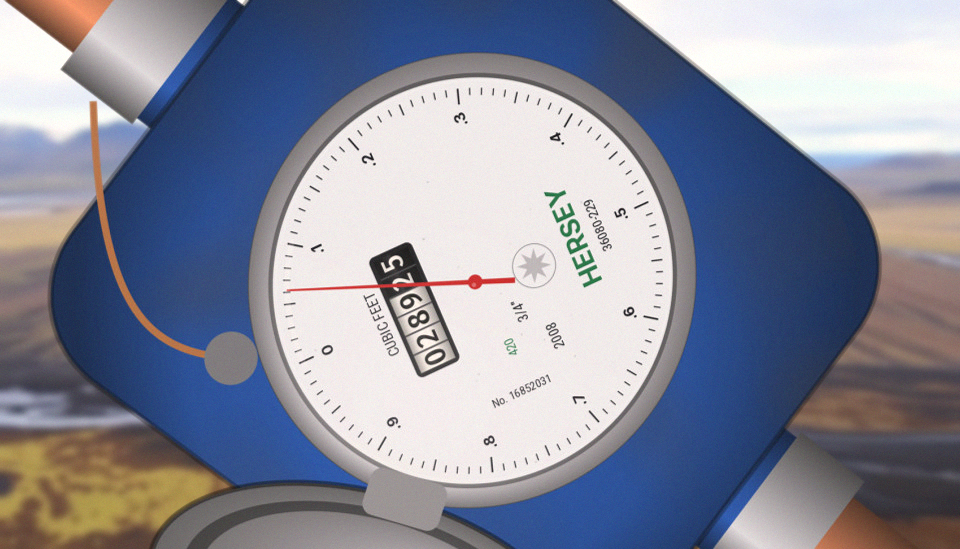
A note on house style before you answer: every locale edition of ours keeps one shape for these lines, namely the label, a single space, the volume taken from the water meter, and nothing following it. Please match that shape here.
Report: 28925.06 ft³
